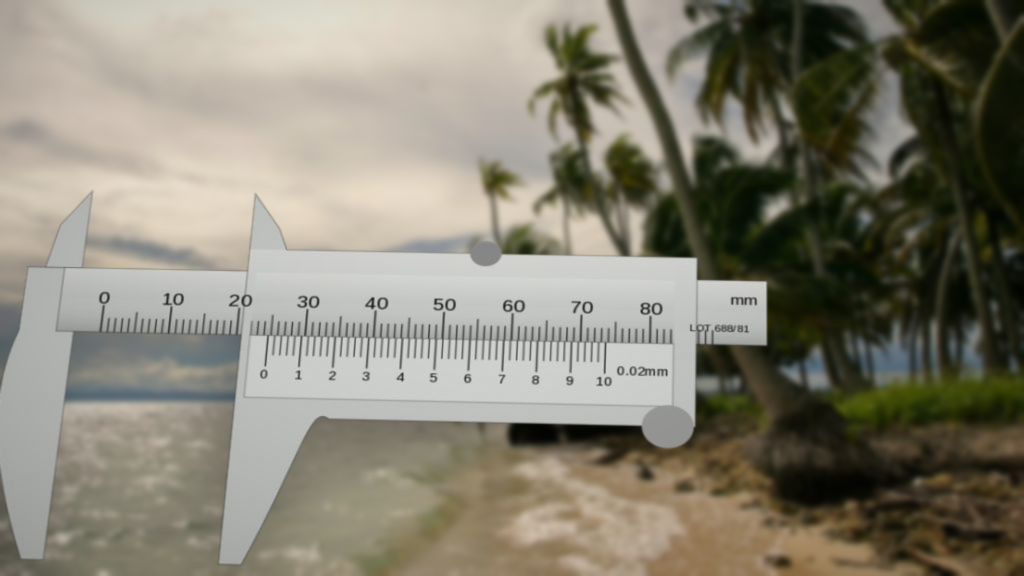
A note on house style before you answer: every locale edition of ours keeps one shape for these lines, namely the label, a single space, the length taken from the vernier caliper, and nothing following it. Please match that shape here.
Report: 24.6 mm
